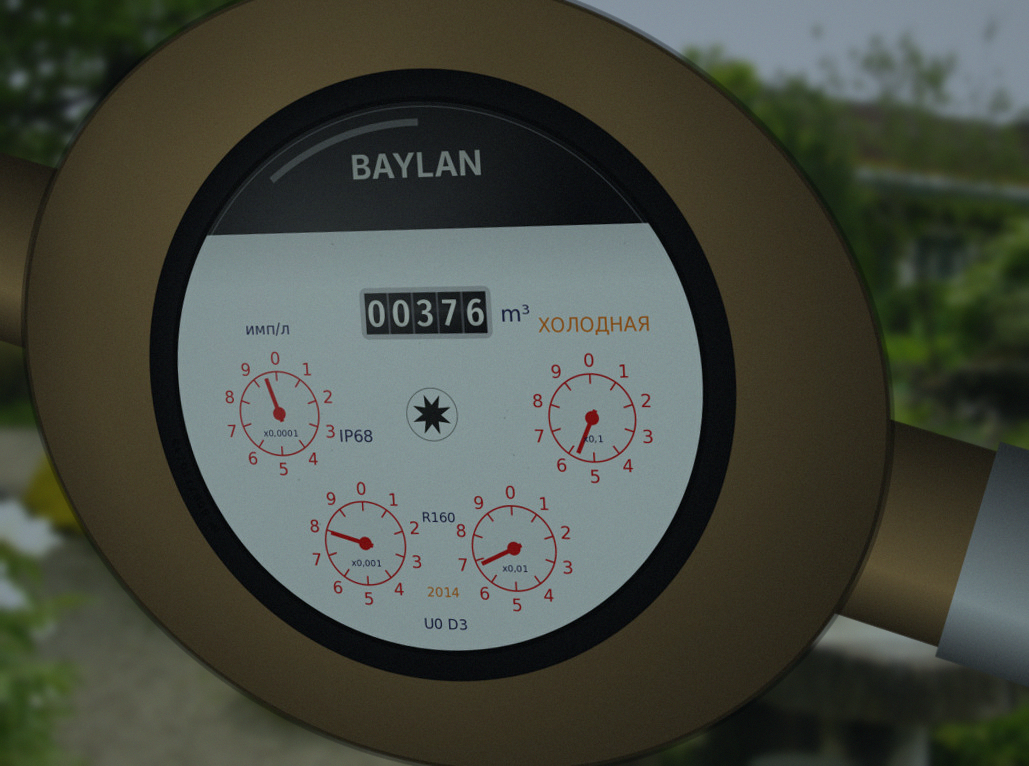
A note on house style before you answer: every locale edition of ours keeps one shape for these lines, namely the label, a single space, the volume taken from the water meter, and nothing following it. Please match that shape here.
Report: 376.5679 m³
